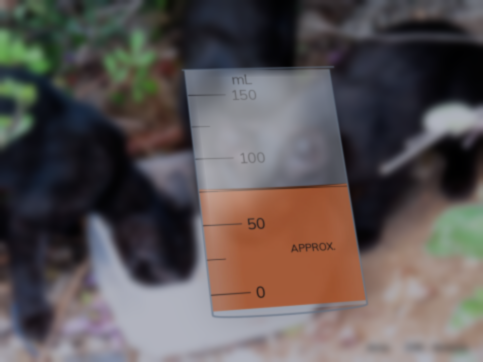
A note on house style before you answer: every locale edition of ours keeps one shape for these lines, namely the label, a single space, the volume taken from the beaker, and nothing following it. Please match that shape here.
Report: 75 mL
